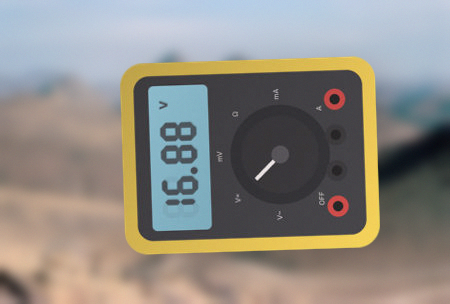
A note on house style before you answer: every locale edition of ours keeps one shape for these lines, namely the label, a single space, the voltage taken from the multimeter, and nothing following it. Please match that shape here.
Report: 16.88 V
